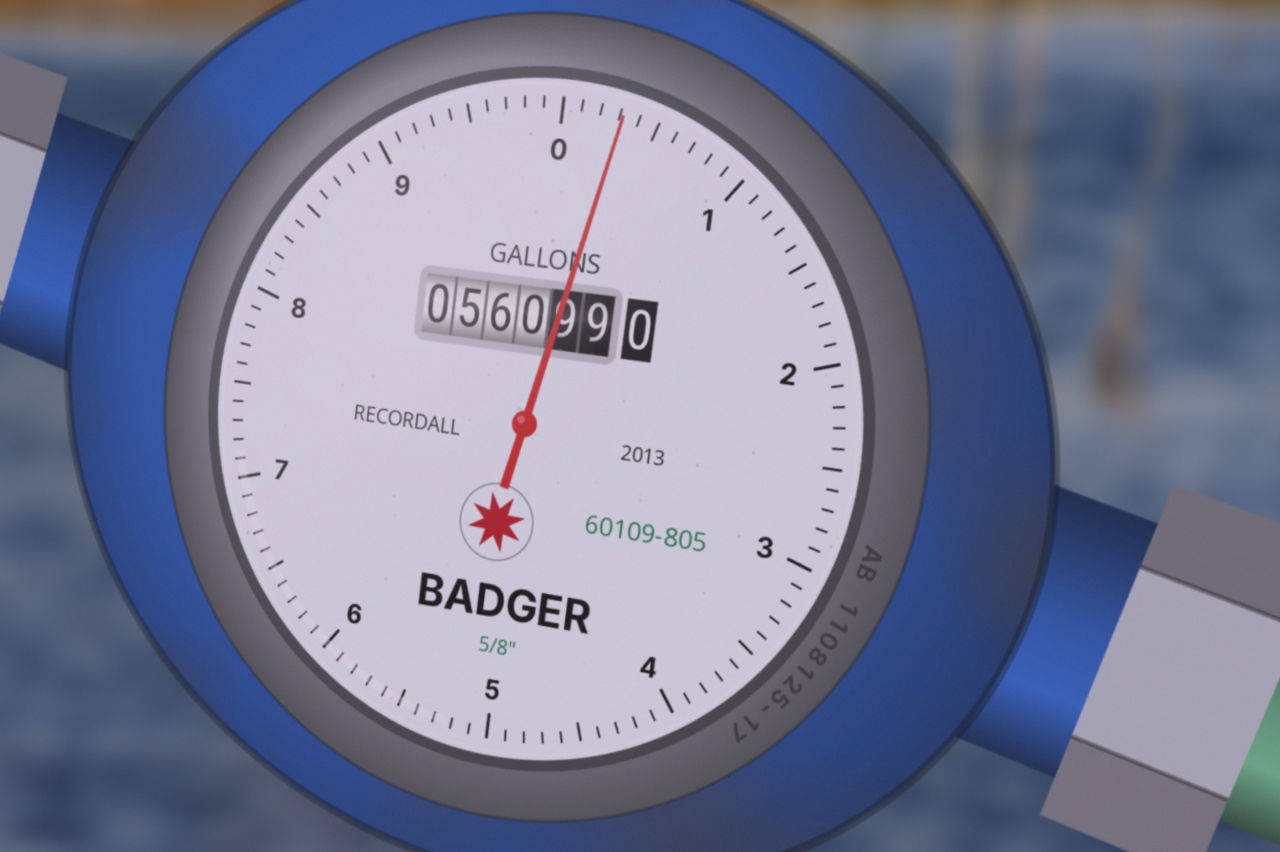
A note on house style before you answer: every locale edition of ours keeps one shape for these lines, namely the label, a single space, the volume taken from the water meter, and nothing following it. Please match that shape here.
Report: 560990.3 gal
